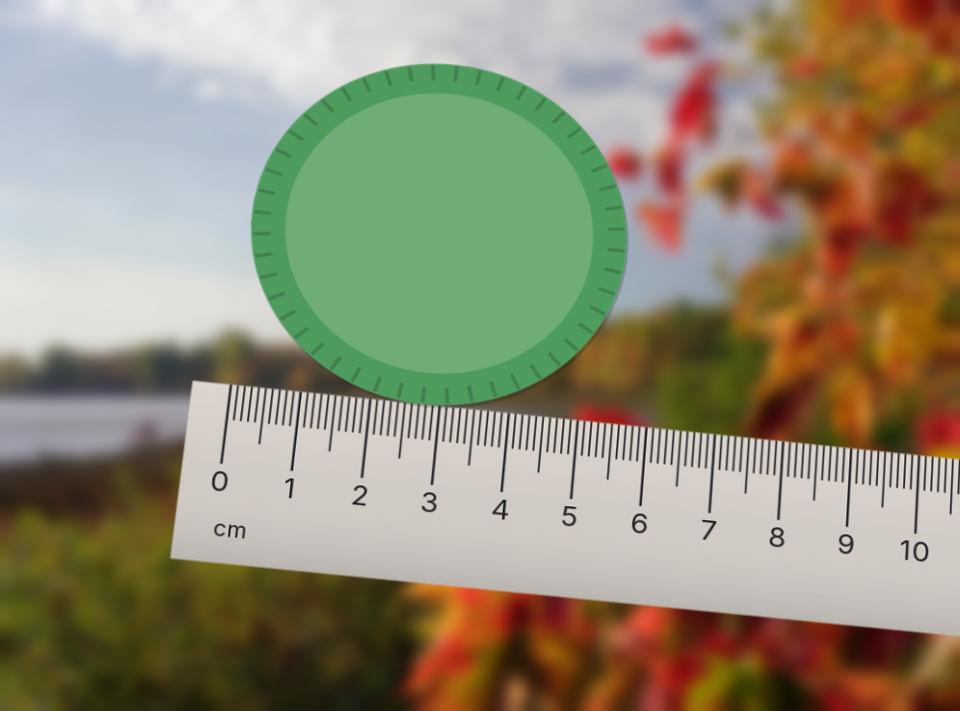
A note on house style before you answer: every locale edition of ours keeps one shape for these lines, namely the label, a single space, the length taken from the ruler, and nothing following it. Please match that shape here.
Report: 5.5 cm
